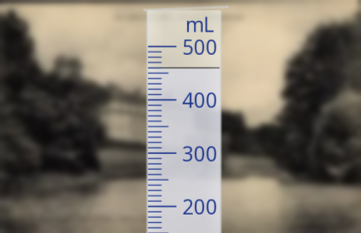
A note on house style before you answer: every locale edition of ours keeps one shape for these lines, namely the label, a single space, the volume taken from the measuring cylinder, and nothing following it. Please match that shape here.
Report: 460 mL
